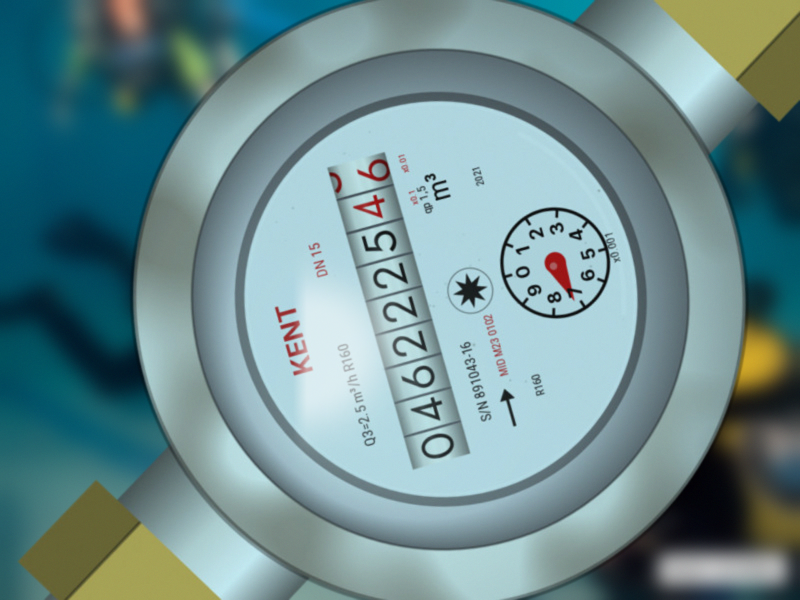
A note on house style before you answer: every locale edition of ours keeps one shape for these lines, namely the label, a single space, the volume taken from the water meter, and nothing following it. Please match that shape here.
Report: 462225.457 m³
